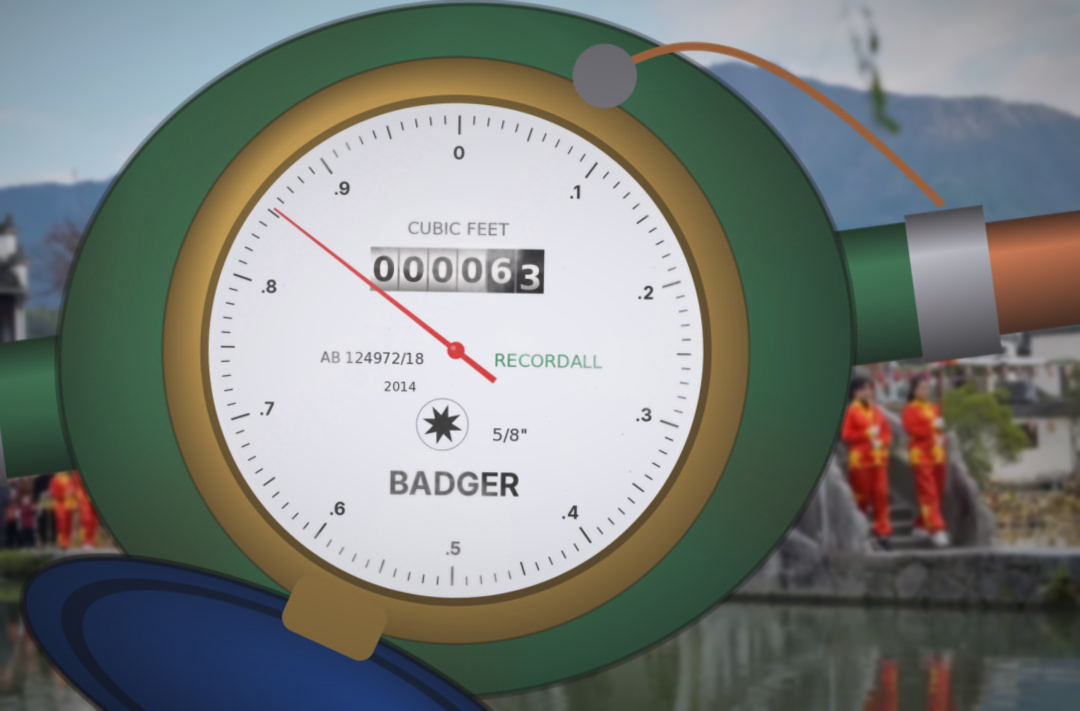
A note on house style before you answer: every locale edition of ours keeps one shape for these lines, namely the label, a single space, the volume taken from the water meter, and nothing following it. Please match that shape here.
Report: 62.85 ft³
